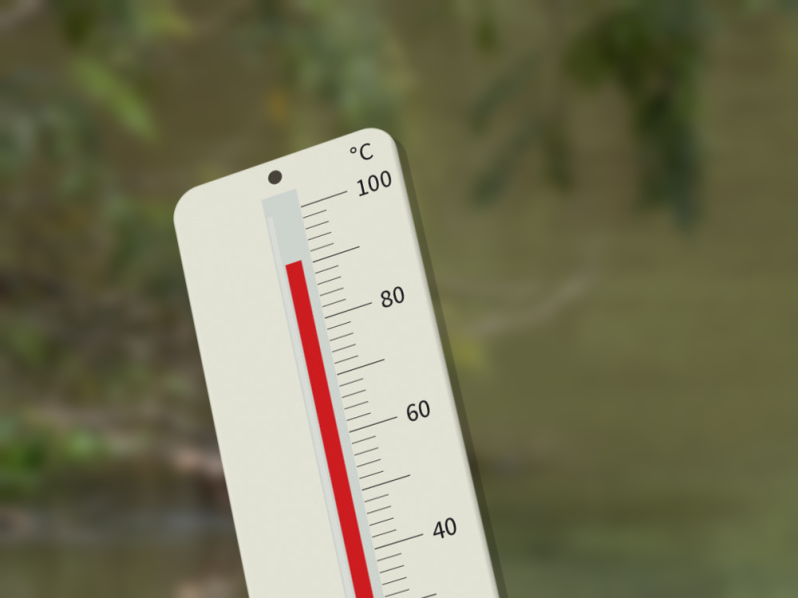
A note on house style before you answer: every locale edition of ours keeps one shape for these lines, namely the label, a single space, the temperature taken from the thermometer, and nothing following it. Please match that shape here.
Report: 91 °C
